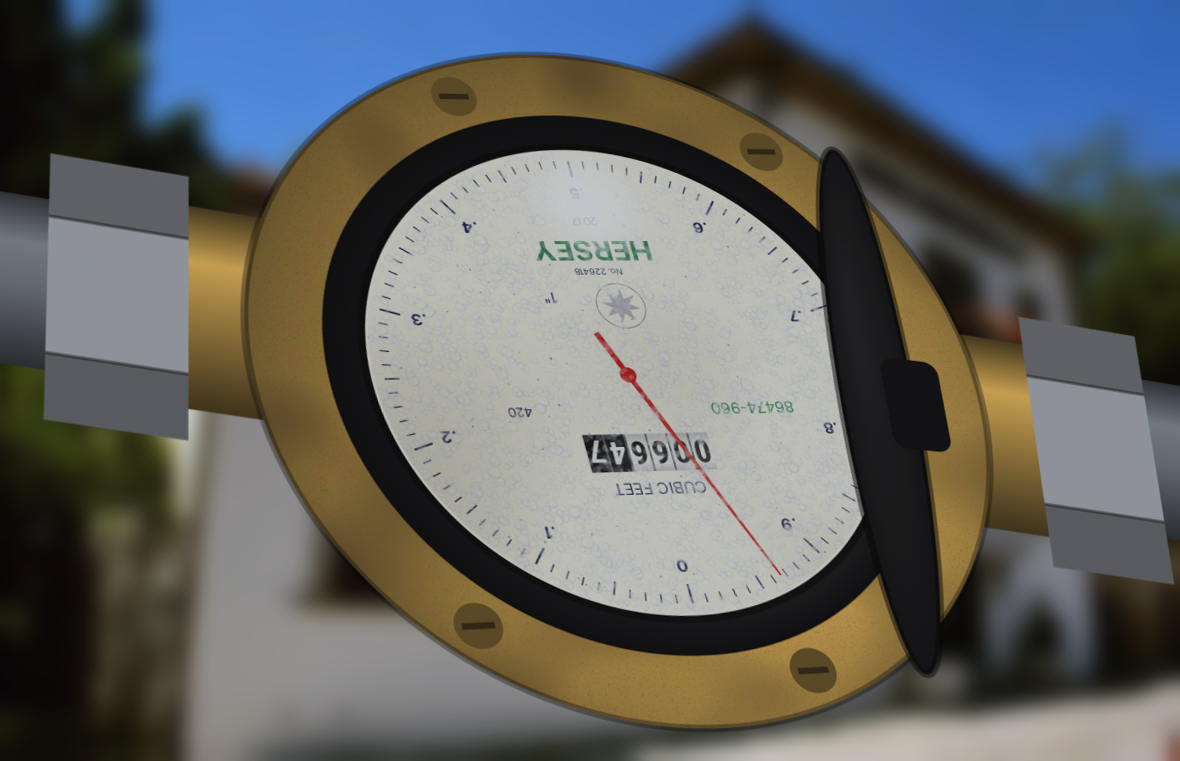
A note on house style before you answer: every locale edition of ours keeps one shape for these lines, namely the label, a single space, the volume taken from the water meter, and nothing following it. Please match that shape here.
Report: 6646.93 ft³
